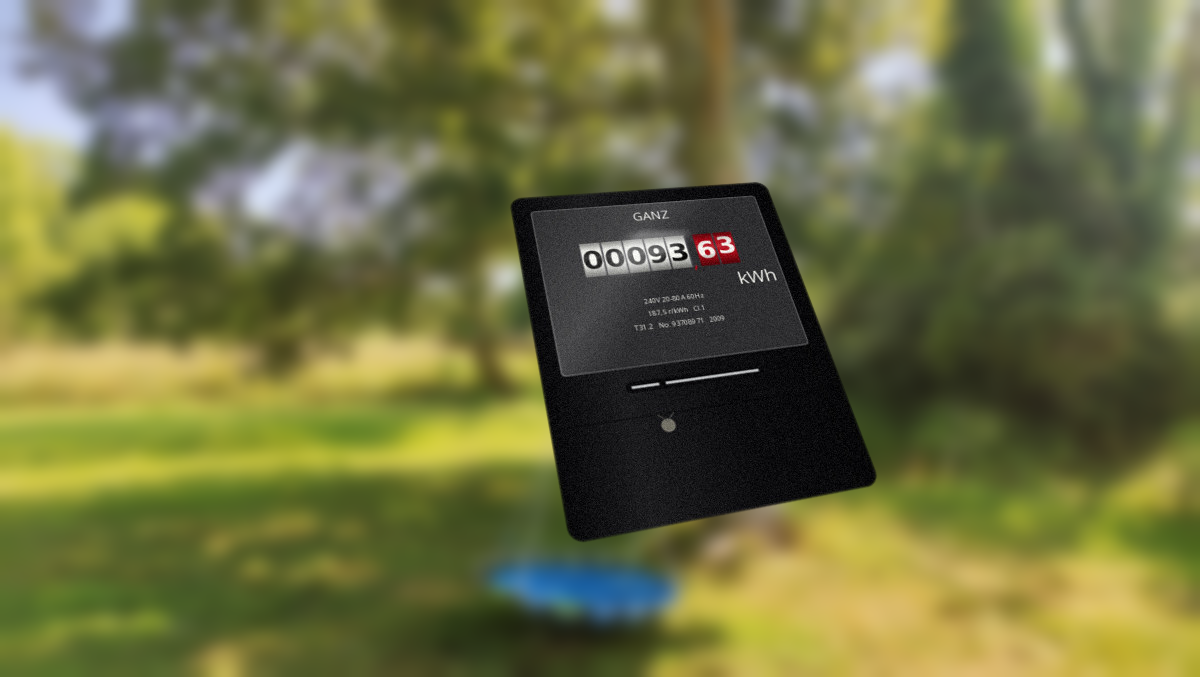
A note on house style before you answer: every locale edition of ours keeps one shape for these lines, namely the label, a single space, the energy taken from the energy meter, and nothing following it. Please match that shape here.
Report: 93.63 kWh
